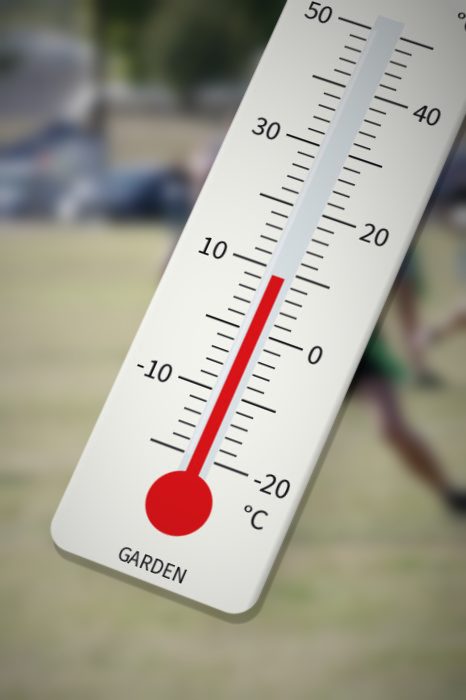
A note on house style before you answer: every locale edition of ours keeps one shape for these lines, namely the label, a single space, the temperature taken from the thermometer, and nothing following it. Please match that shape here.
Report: 9 °C
